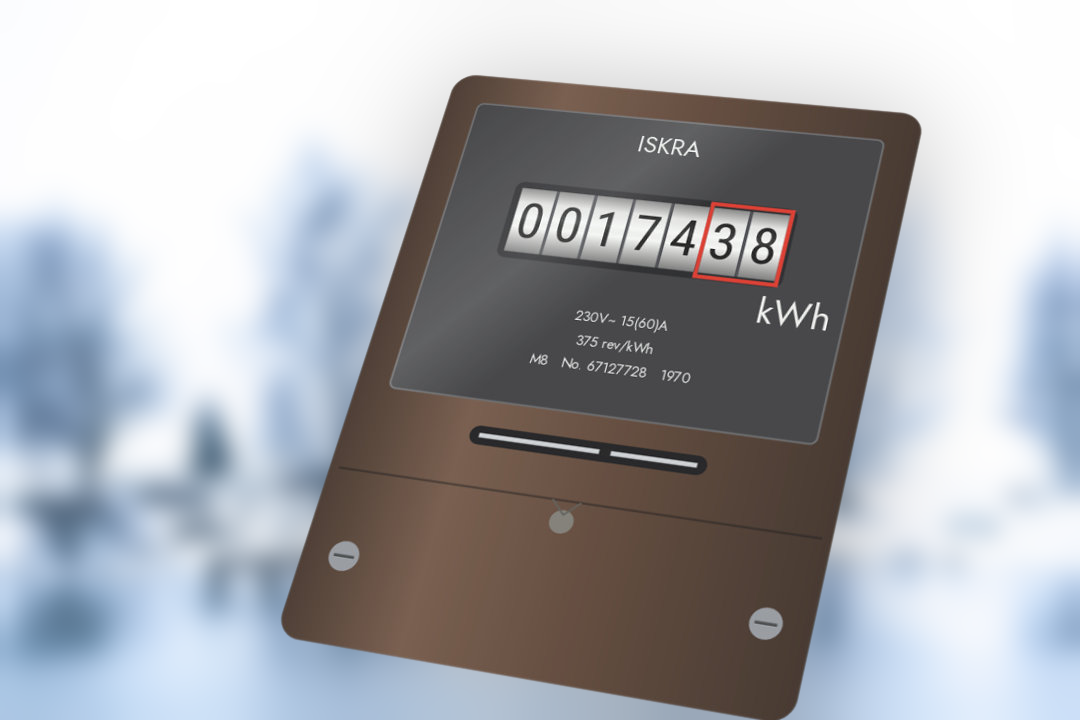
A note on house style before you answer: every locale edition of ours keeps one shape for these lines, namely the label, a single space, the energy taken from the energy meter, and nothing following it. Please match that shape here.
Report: 174.38 kWh
